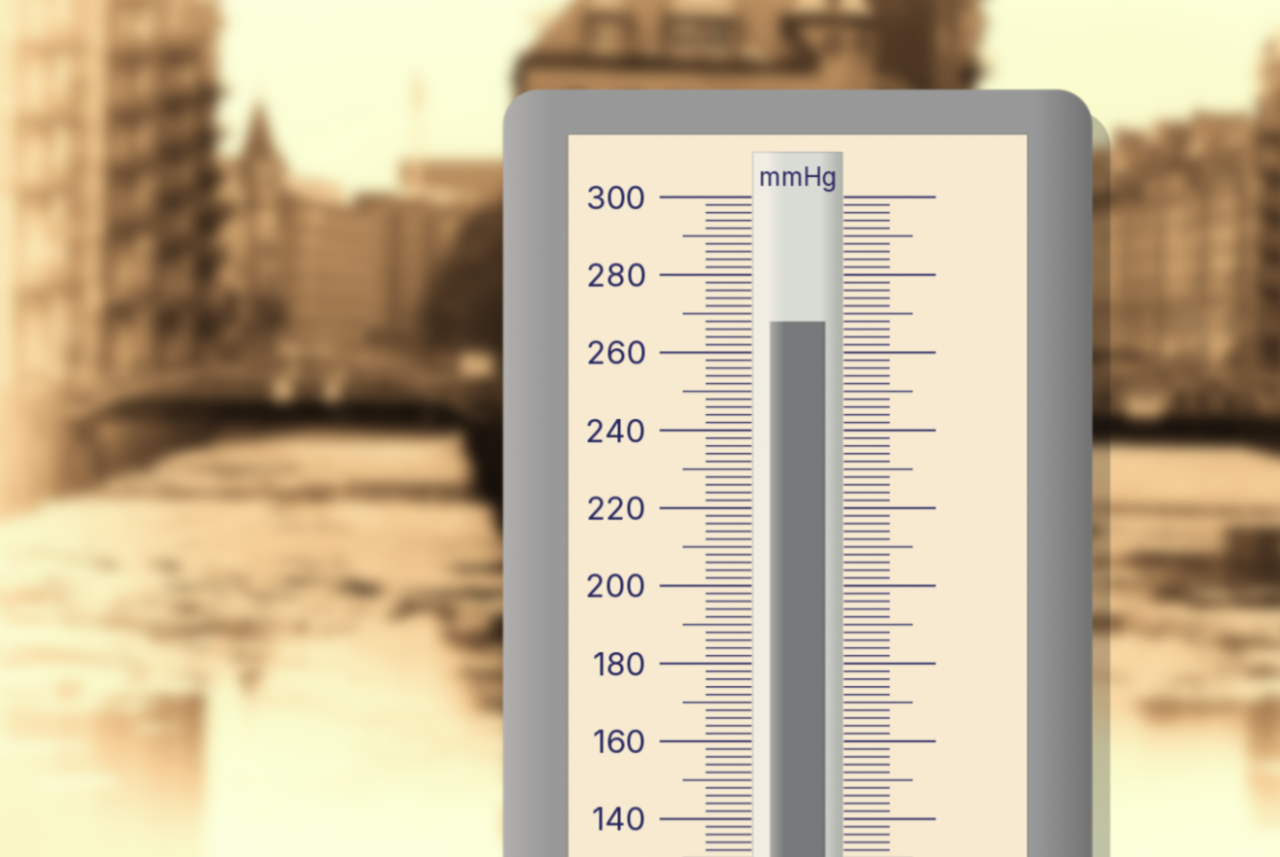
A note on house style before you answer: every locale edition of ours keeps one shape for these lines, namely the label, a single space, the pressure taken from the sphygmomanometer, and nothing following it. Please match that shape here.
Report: 268 mmHg
